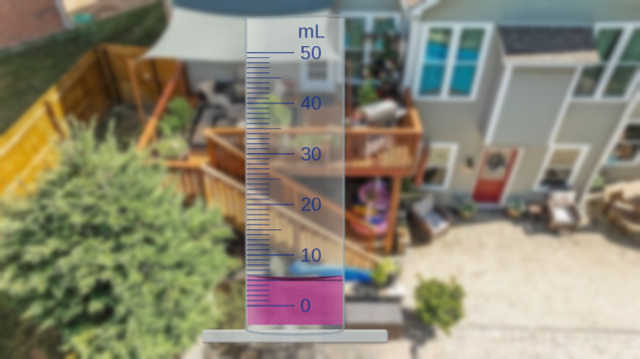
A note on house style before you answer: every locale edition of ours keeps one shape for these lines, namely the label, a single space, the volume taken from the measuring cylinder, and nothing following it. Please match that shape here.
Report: 5 mL
